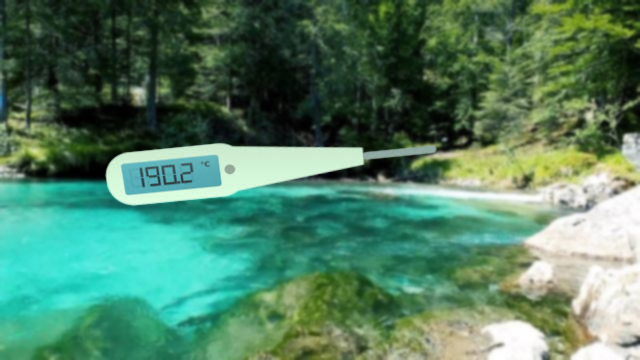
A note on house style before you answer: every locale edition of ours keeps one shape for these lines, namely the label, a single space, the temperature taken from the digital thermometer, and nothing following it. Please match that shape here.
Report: 190.2 °C
